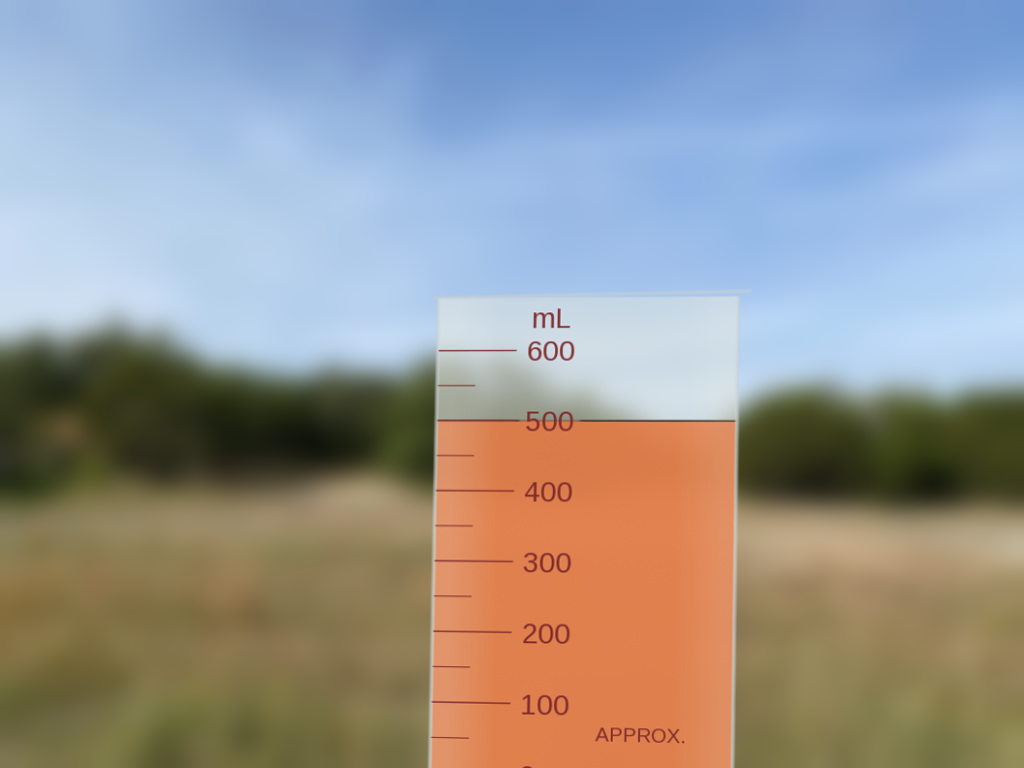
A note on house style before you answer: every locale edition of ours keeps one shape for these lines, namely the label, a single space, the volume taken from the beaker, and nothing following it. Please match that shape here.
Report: 500 mL
